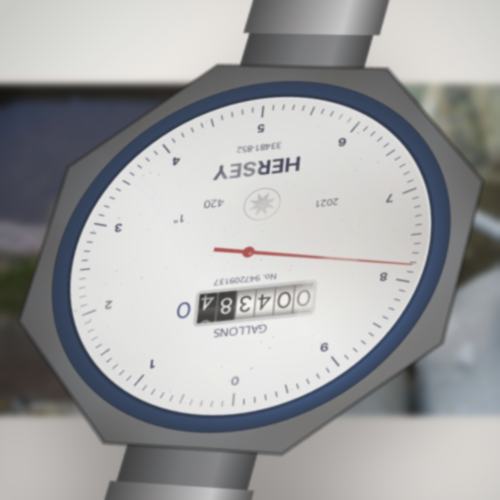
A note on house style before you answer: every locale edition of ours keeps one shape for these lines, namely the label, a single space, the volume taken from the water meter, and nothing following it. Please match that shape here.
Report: 43837.8 gal
